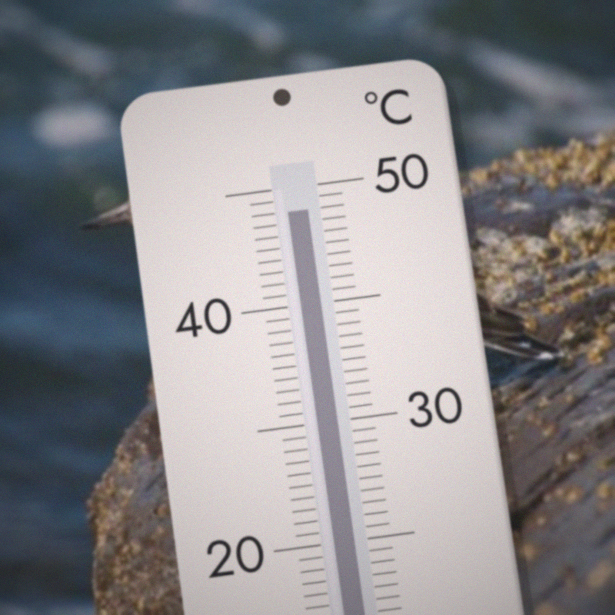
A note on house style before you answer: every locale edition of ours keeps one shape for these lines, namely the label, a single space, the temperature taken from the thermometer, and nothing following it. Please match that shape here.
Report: 48 °C
